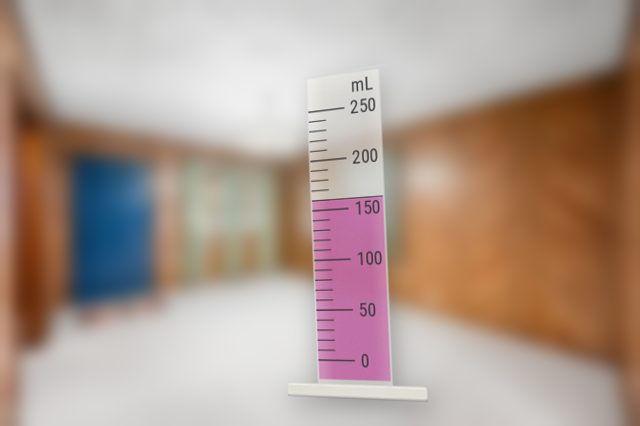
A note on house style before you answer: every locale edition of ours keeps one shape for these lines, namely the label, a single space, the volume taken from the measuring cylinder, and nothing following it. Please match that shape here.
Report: 160 mL
